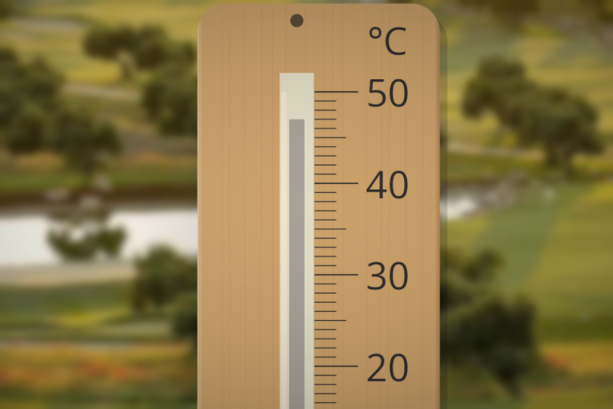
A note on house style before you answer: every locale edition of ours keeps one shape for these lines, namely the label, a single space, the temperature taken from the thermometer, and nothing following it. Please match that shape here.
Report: 47 °C
